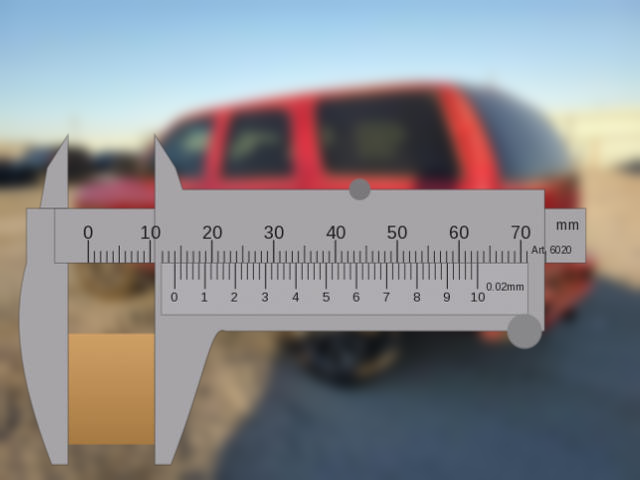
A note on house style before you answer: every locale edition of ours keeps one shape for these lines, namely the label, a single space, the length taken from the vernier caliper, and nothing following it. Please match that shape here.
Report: 14.0 mm
